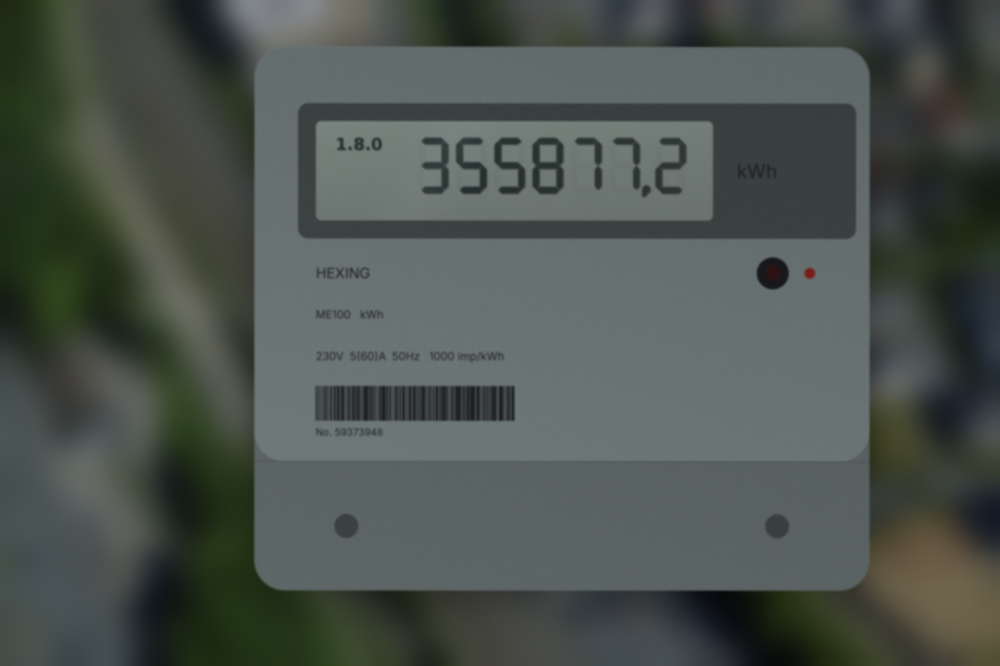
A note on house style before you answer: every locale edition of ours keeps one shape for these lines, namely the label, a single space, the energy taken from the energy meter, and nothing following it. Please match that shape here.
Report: 355877.2 kWh
